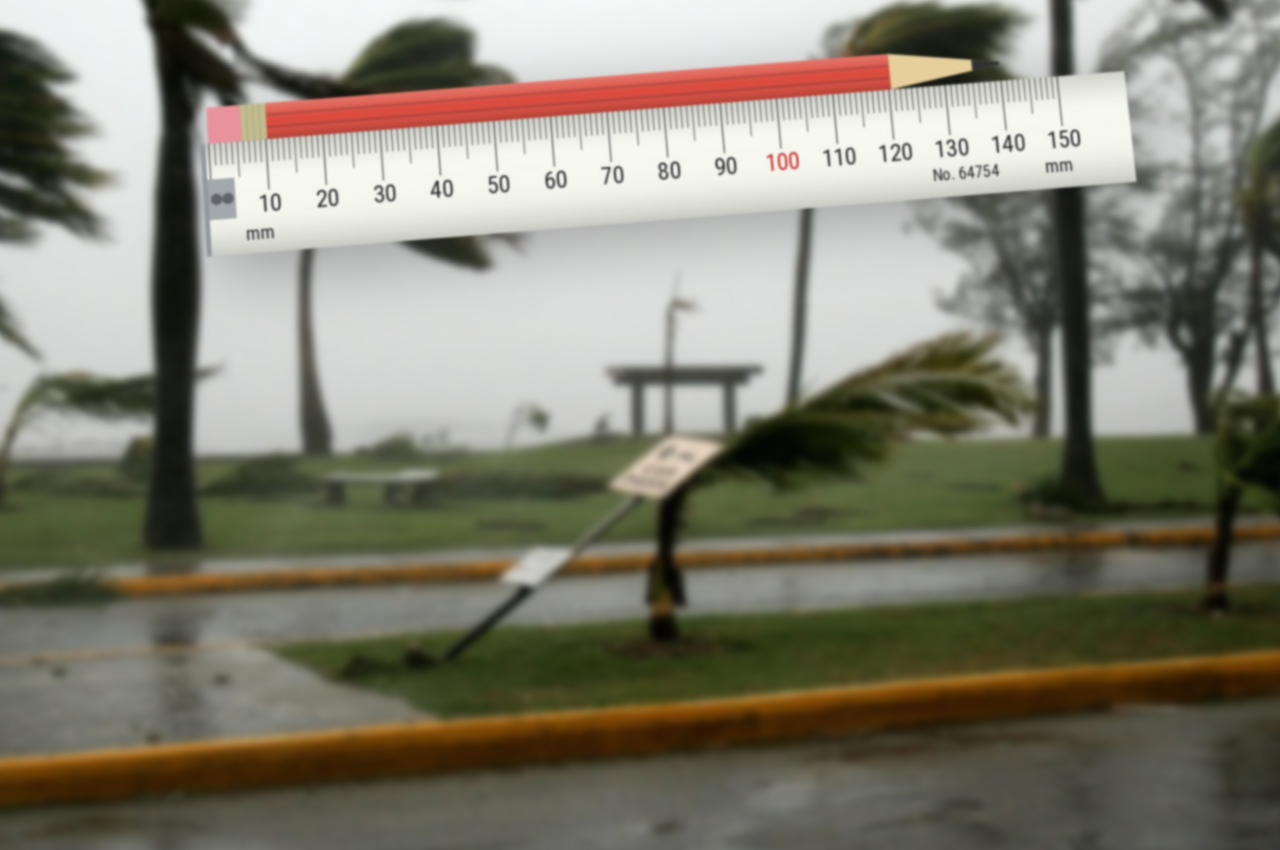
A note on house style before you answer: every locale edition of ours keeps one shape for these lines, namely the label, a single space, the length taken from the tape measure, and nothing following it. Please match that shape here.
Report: 140 mm
